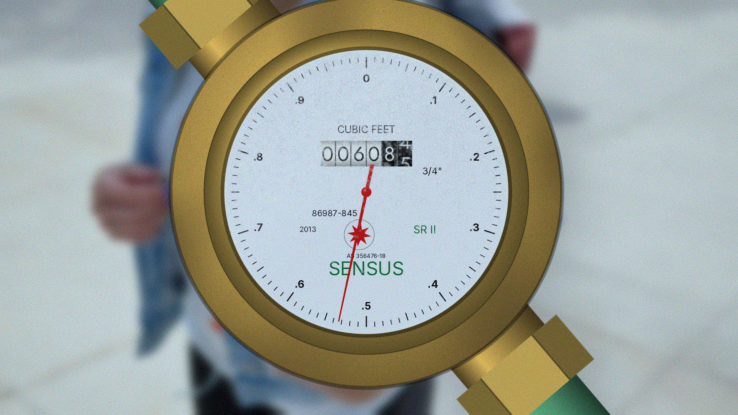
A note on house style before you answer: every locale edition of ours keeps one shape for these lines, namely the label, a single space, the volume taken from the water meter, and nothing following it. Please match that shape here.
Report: 6084.53 ft³
